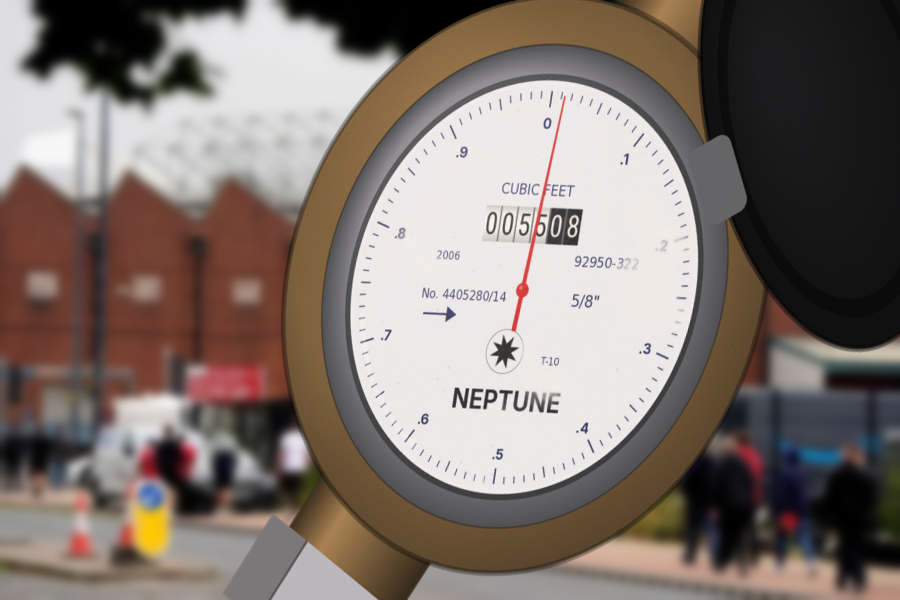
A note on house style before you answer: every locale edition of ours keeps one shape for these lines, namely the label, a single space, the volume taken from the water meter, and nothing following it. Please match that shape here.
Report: 5508.01 ft³
